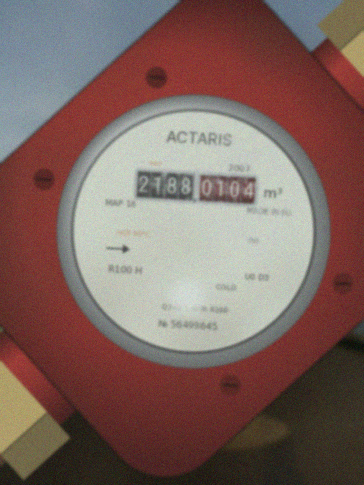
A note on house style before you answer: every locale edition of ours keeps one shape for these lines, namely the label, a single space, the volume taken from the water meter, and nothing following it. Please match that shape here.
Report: 2188.0104 m³
